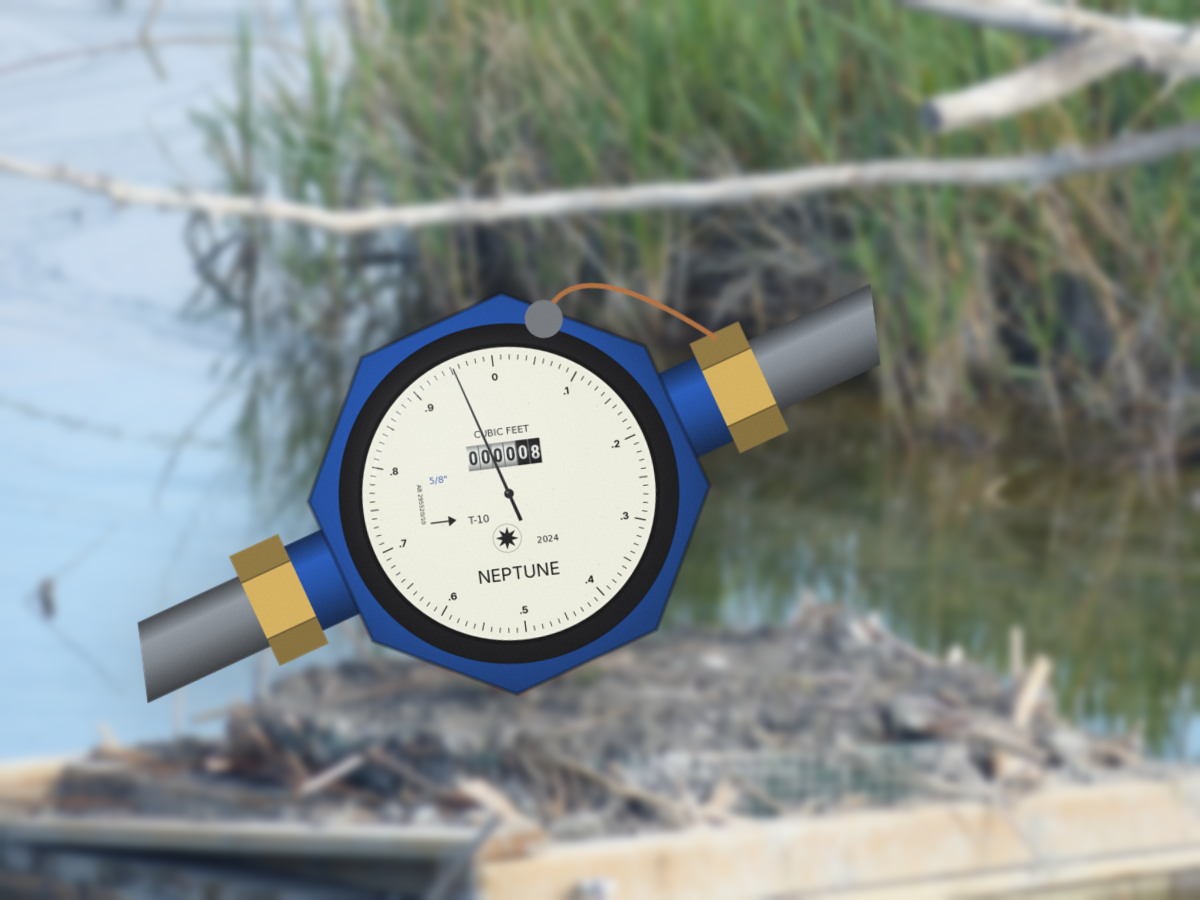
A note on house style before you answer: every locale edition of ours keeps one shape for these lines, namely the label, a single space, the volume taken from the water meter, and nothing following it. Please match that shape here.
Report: 7.95 ft³
